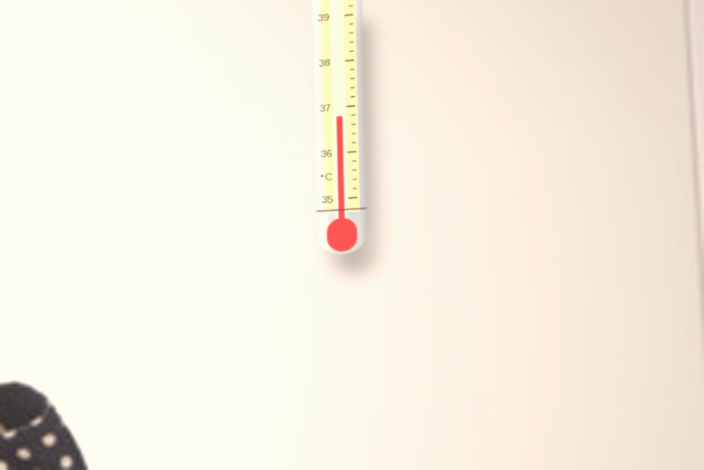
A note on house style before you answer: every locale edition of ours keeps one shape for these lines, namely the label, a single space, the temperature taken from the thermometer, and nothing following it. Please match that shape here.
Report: 36.8 °C
